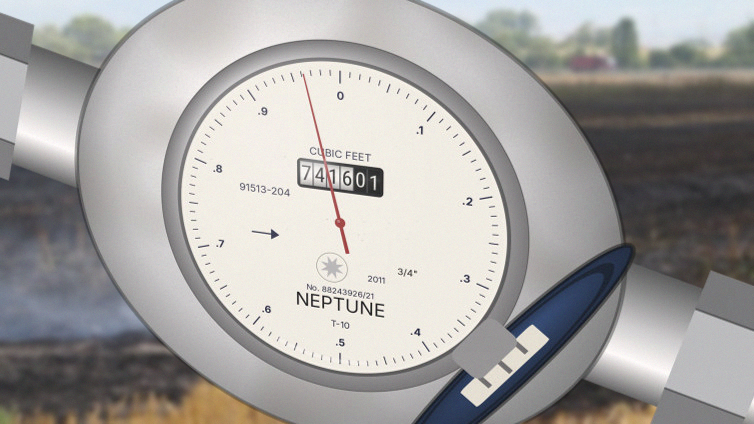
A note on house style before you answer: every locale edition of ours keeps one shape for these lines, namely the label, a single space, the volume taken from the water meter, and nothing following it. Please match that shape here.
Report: 741600.96 ft³
